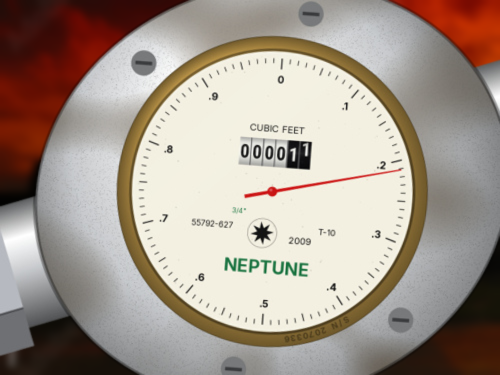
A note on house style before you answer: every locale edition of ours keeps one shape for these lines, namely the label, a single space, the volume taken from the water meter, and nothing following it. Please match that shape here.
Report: 11.21 ft³
